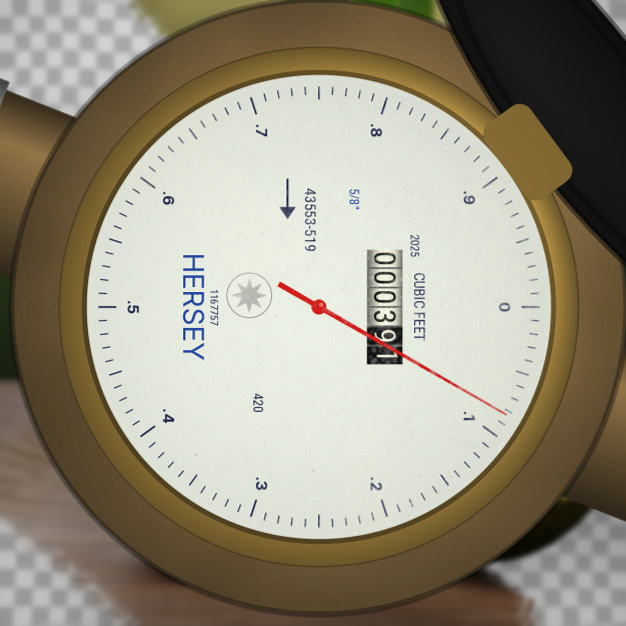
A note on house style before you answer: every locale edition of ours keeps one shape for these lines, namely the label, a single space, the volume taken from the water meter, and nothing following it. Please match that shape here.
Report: 391.08 ft³
